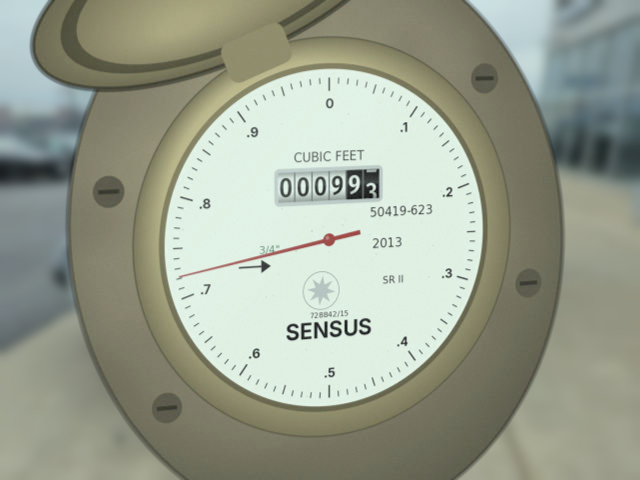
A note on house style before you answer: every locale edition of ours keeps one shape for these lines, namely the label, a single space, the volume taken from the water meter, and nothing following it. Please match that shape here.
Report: 992.72 ft³
